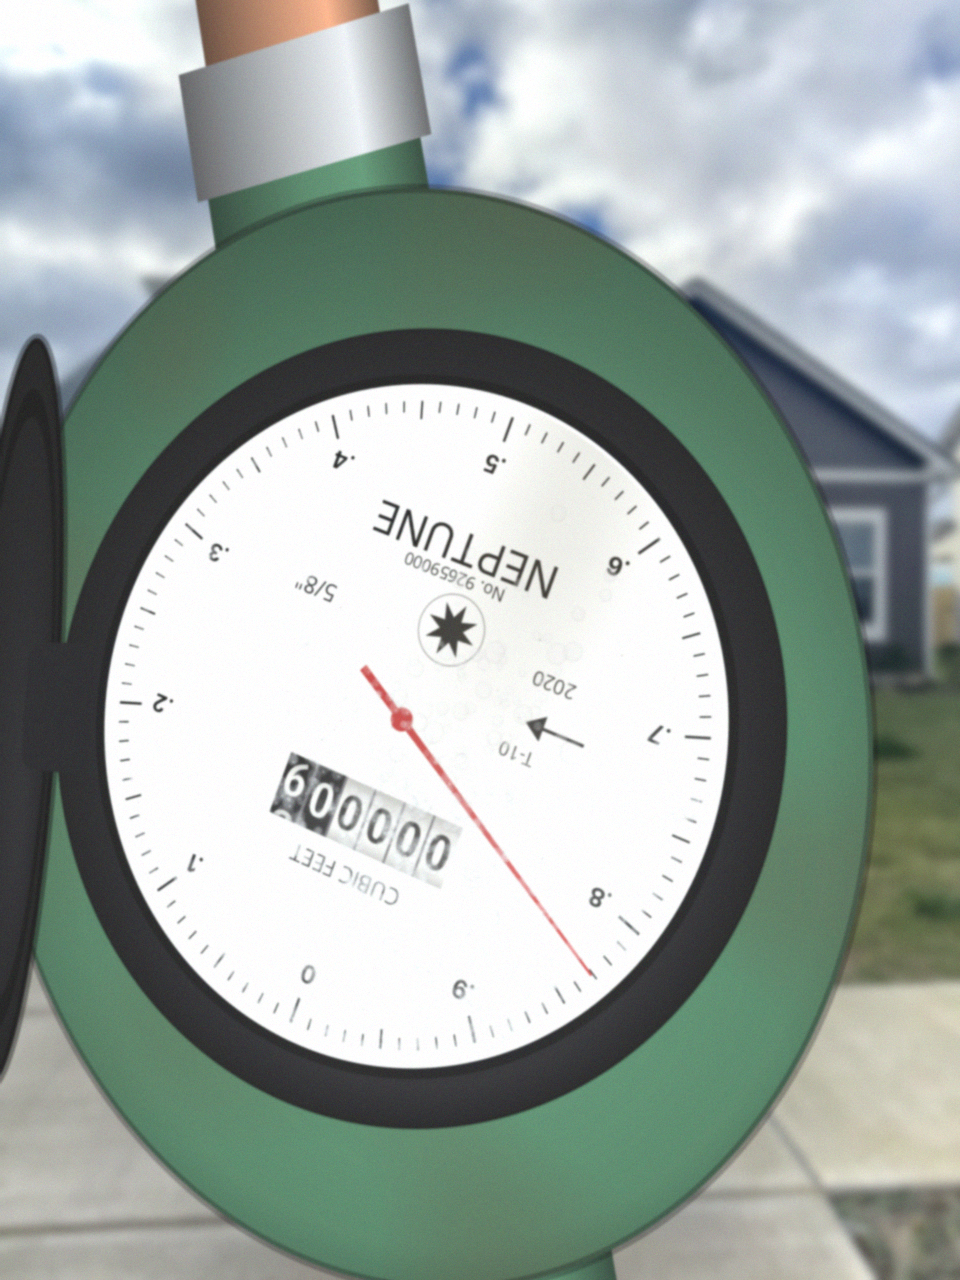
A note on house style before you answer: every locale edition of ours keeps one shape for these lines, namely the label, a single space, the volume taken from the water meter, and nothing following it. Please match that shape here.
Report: 8.83 ft³
